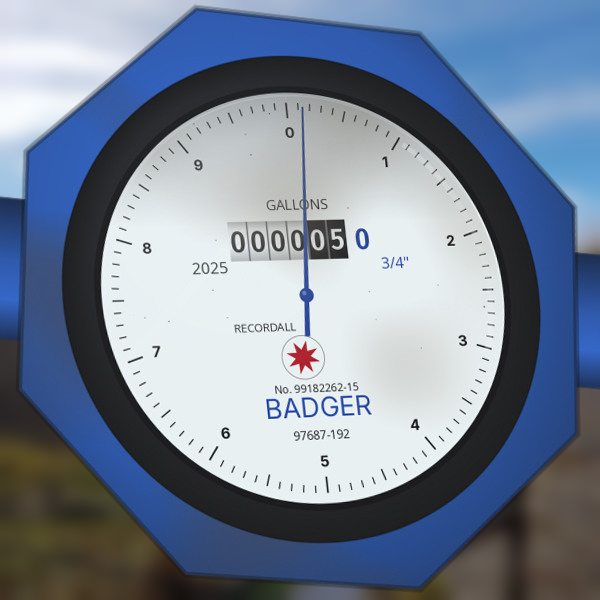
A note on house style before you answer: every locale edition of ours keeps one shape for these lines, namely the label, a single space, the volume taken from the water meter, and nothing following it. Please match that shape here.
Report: 50.1 gal
